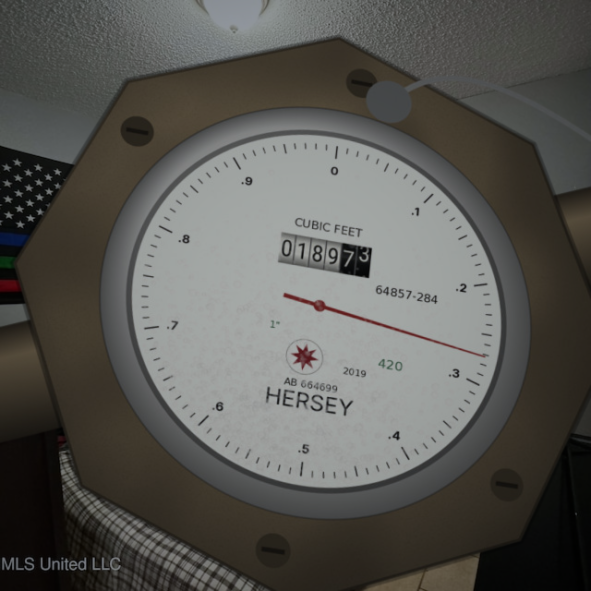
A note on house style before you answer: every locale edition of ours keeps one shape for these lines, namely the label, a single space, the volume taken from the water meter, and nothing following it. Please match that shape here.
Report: 18973.27 ft³
